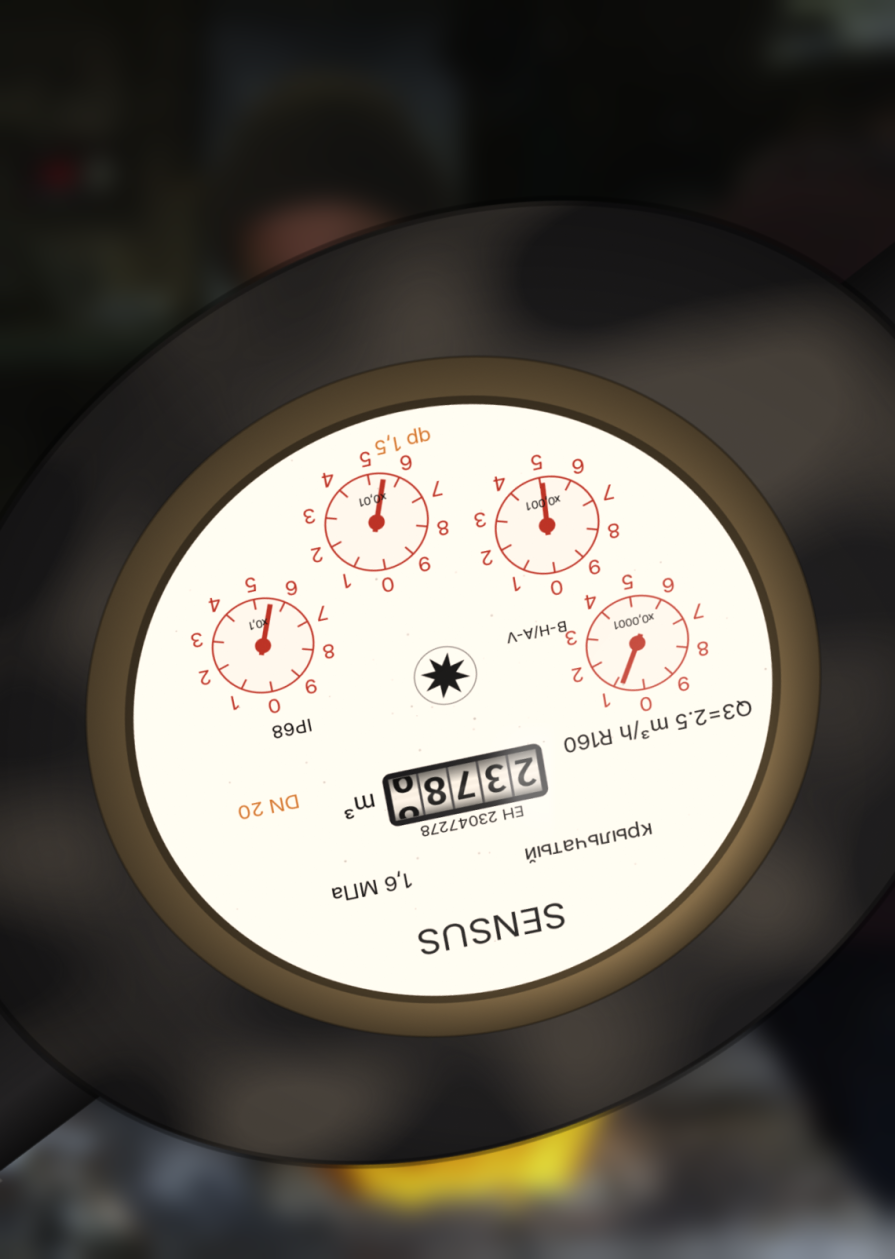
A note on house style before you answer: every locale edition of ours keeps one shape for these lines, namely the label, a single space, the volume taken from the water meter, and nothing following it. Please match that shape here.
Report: 23788.5550 m³
